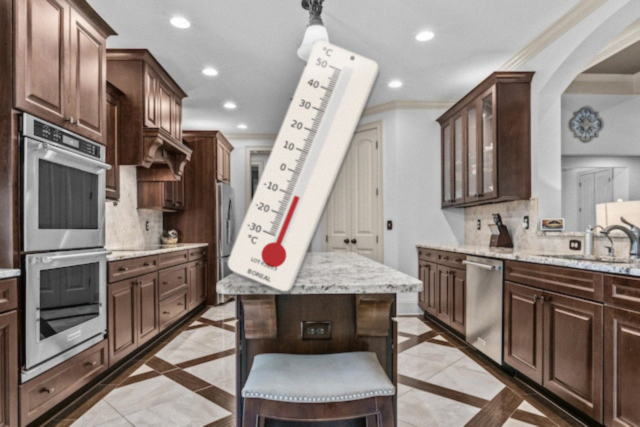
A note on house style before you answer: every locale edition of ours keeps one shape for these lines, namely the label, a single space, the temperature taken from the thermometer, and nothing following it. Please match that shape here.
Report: -10 °C
